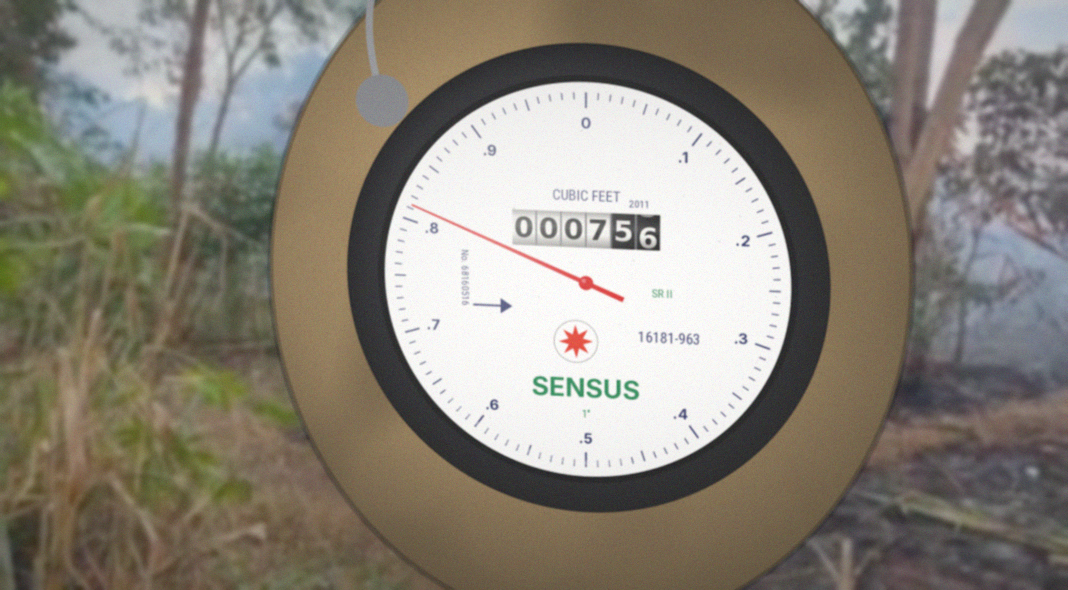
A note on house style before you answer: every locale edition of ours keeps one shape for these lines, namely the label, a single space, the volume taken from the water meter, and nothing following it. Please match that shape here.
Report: 755.81 ft³
